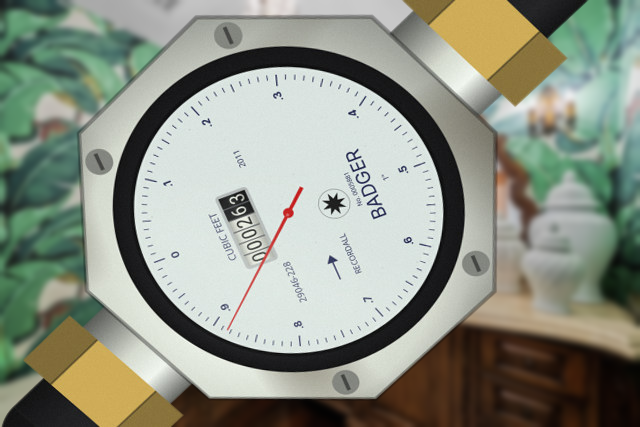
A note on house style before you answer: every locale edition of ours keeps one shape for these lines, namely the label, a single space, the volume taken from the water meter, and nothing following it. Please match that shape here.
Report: 262.88 ft³
